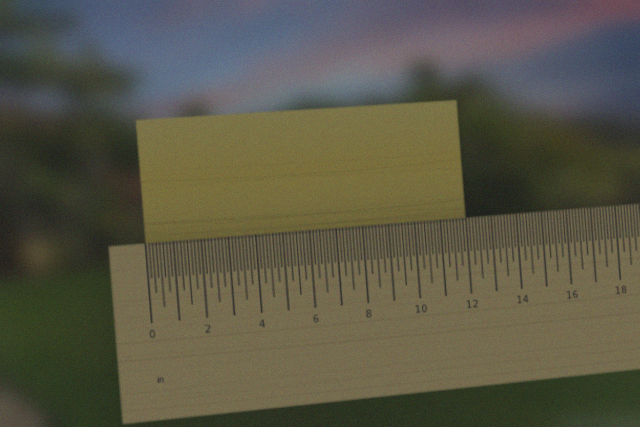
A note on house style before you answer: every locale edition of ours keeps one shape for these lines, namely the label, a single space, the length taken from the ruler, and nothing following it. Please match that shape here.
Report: 12 in
